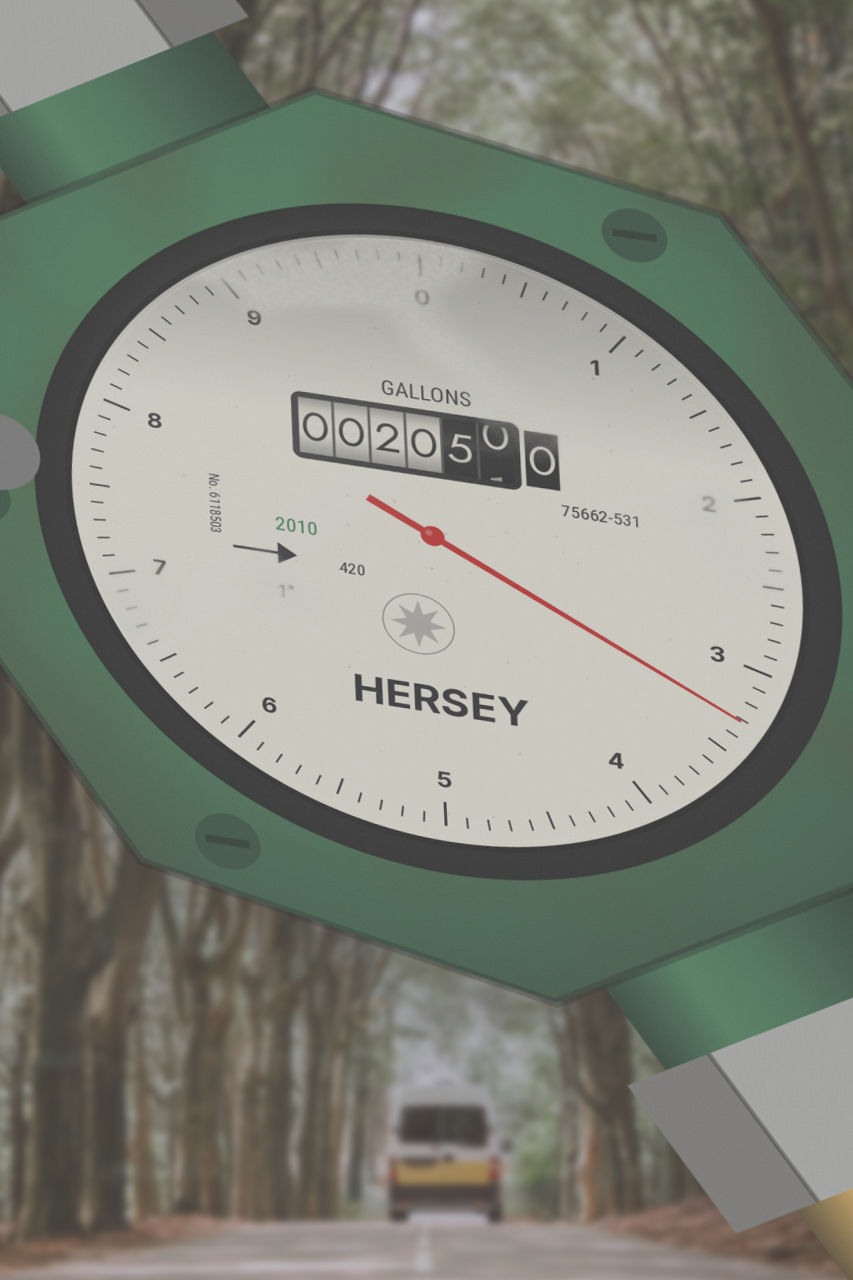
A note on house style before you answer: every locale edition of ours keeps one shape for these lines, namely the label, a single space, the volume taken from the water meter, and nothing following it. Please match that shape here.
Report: 20503.3 gal
